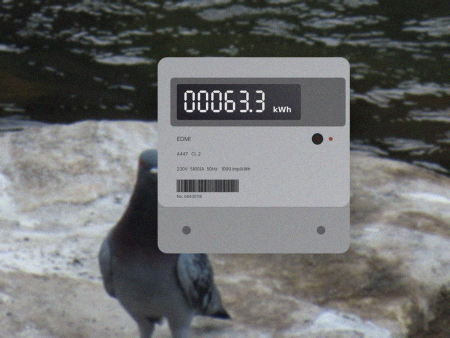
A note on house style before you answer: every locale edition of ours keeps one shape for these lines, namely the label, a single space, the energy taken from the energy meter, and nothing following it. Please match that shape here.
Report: 63.3 kWh
